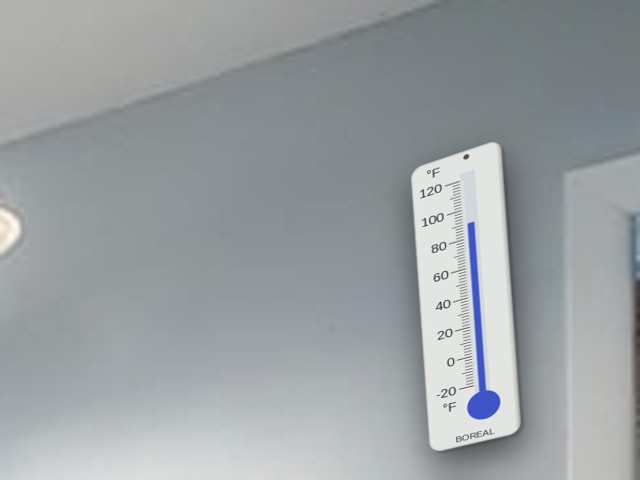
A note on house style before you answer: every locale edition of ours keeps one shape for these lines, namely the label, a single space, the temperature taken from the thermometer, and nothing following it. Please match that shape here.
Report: 90 °F
